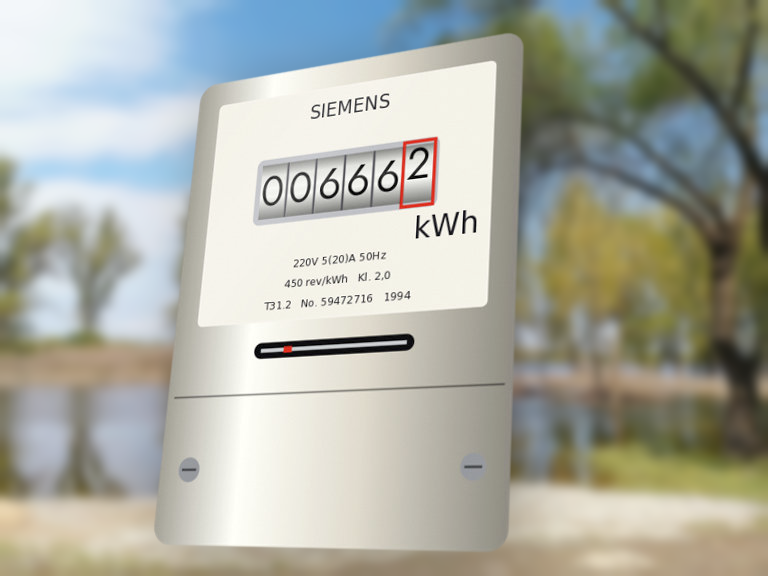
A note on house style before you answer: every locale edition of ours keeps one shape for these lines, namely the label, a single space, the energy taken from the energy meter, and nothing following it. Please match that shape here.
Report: 666.2 kWh
